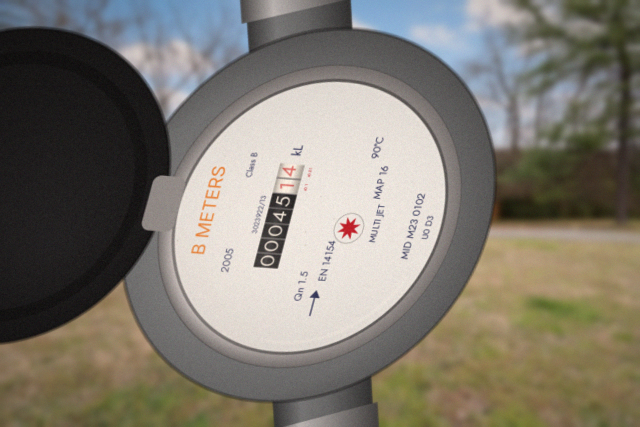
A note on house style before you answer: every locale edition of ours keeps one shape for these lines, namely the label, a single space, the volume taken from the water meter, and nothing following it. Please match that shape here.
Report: 45.14 kL
